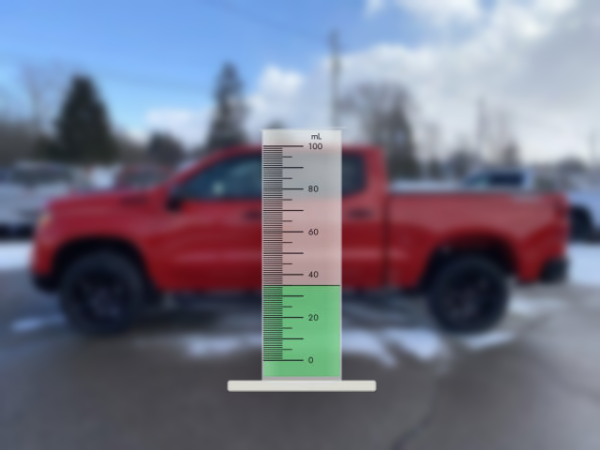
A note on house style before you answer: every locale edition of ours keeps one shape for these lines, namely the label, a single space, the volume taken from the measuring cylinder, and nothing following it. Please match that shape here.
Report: 35 mL
